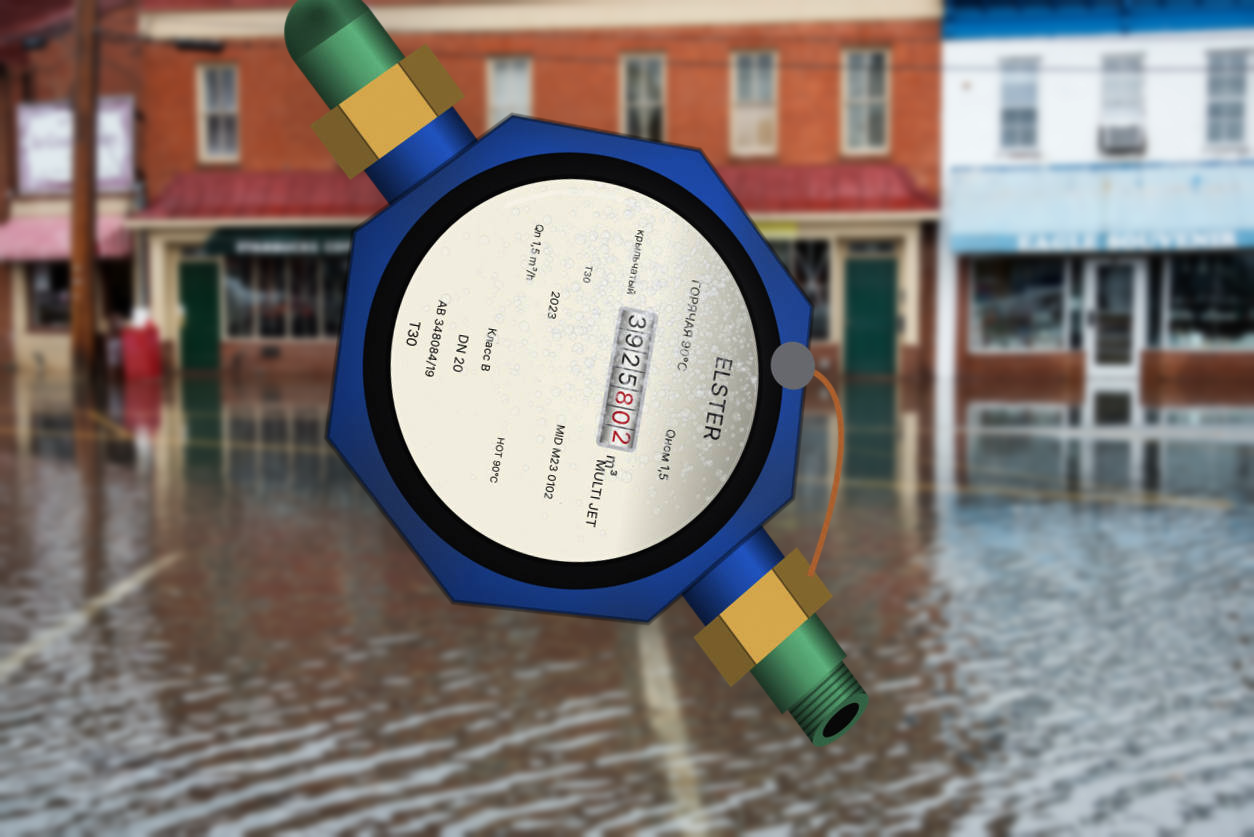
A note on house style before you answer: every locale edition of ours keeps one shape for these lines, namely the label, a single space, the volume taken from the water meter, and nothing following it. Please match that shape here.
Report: 3925.802 m³
